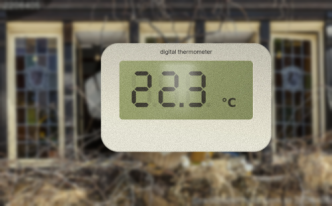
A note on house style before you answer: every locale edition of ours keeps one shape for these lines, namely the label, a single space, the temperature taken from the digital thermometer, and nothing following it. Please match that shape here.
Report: 22.3 °C
